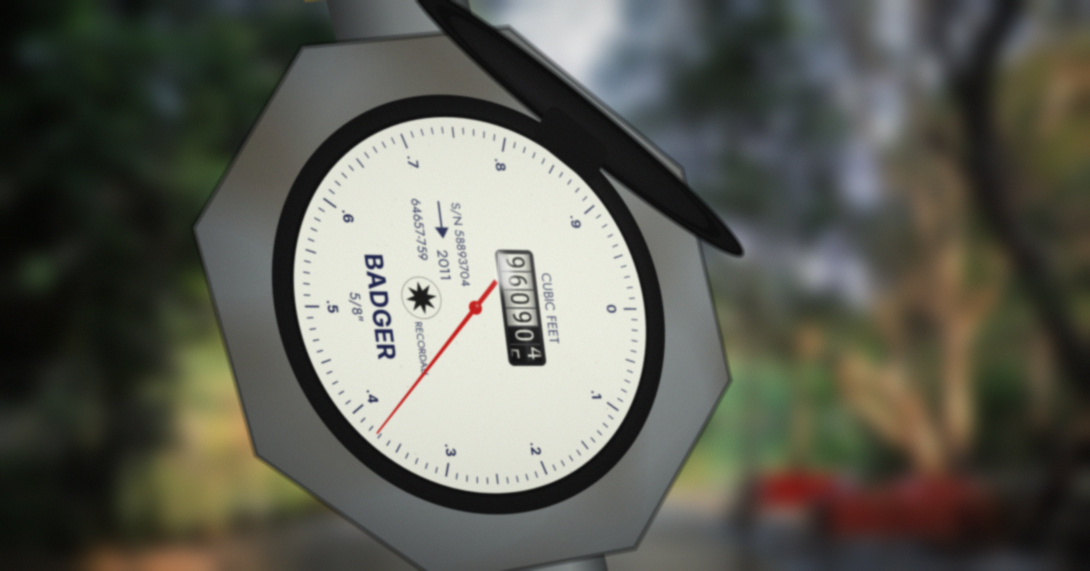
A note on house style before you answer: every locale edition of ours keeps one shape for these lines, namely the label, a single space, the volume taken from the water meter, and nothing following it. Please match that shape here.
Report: 960904.37 ft³
